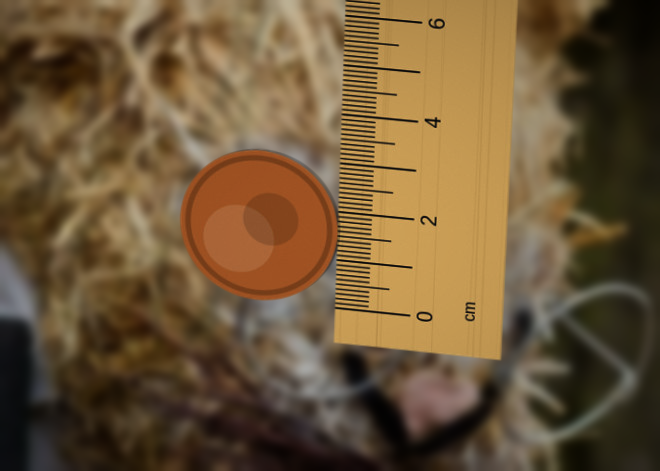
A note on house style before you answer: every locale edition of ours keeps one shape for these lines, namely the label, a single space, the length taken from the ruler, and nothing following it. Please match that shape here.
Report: 3.1 cm
